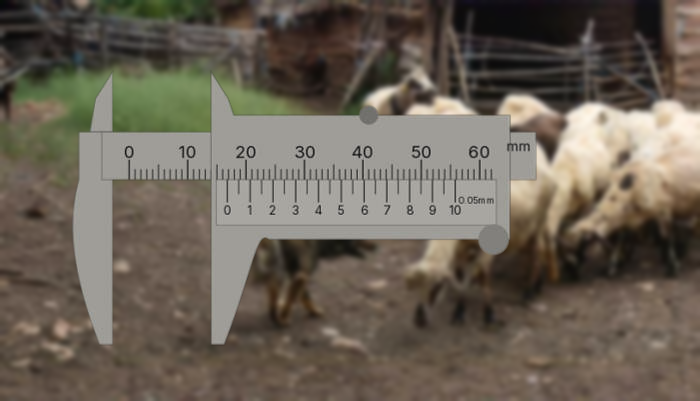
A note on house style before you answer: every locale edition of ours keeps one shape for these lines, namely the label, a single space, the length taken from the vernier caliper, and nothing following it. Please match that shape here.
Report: 16.8 mm
